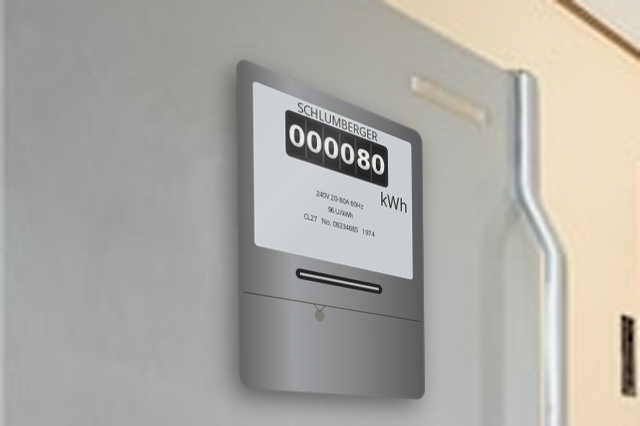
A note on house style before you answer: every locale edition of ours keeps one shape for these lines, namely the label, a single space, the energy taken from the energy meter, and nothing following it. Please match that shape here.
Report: 80 kWh
